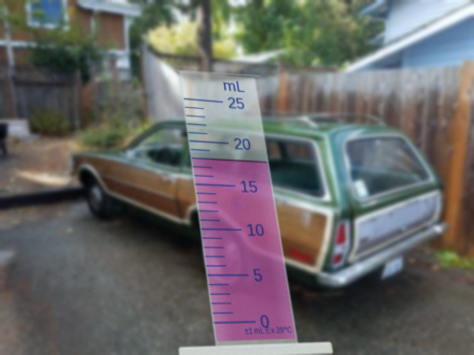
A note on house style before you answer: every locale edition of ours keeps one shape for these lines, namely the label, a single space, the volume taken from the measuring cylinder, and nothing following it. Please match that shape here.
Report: 18 mL
